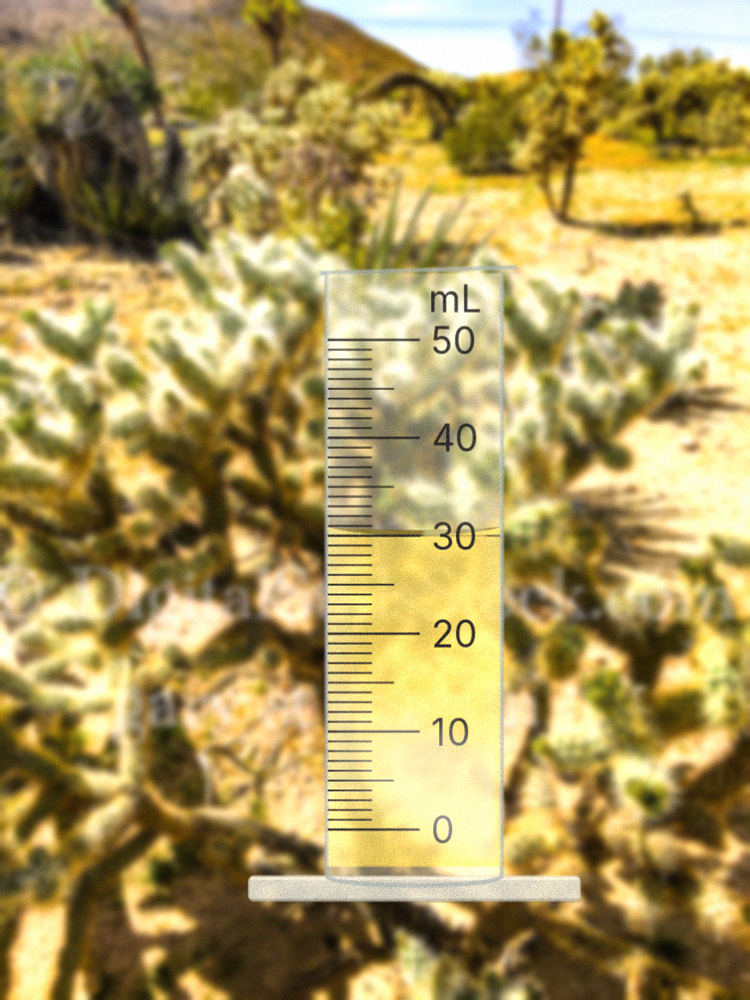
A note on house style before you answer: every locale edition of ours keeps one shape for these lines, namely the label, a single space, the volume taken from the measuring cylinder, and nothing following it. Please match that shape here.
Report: 30 mL
